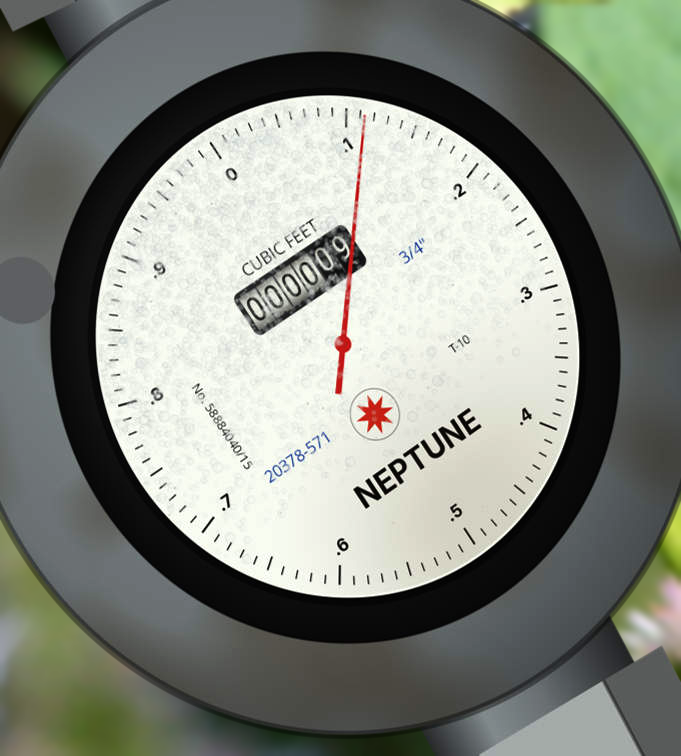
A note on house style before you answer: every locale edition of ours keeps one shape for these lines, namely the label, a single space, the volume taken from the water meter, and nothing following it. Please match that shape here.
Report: 9.11 ft³
